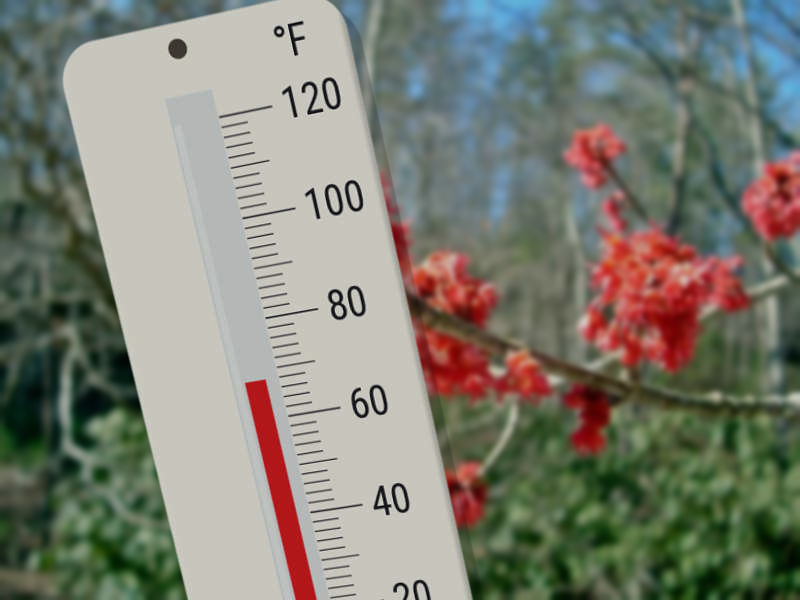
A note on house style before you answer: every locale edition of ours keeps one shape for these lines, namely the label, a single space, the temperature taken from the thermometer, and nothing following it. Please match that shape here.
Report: 68 °F
